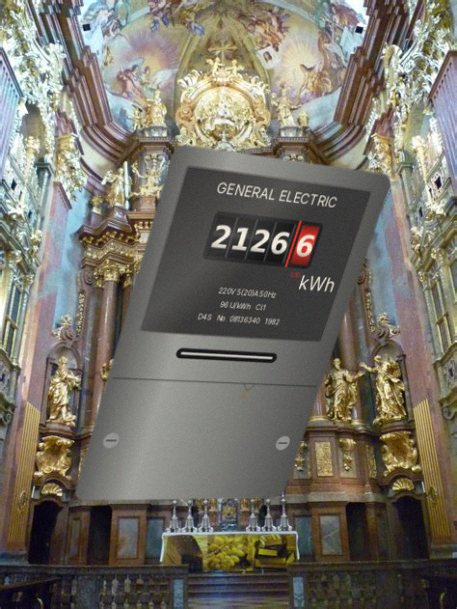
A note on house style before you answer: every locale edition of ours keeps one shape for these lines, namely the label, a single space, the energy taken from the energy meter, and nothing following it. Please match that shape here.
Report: 2126.6 kWh
